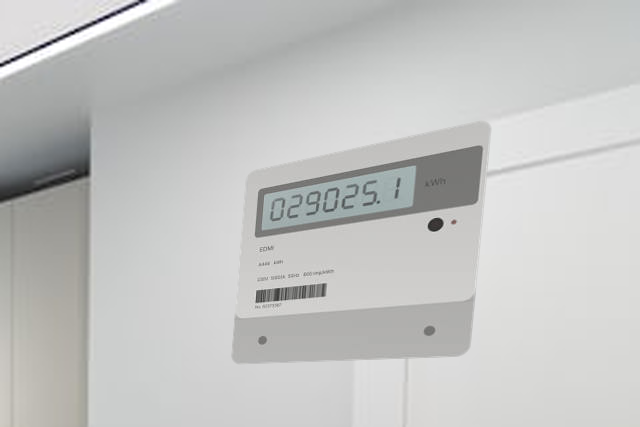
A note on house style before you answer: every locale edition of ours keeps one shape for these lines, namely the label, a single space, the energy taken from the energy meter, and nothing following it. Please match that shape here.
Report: 29025.1 kWh
